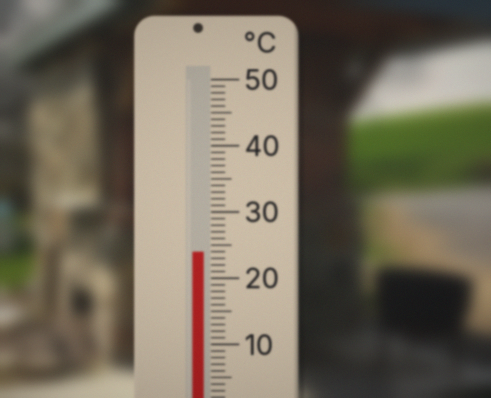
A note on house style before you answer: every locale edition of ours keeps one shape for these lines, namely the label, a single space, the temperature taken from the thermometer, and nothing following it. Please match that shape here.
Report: 24 °C
